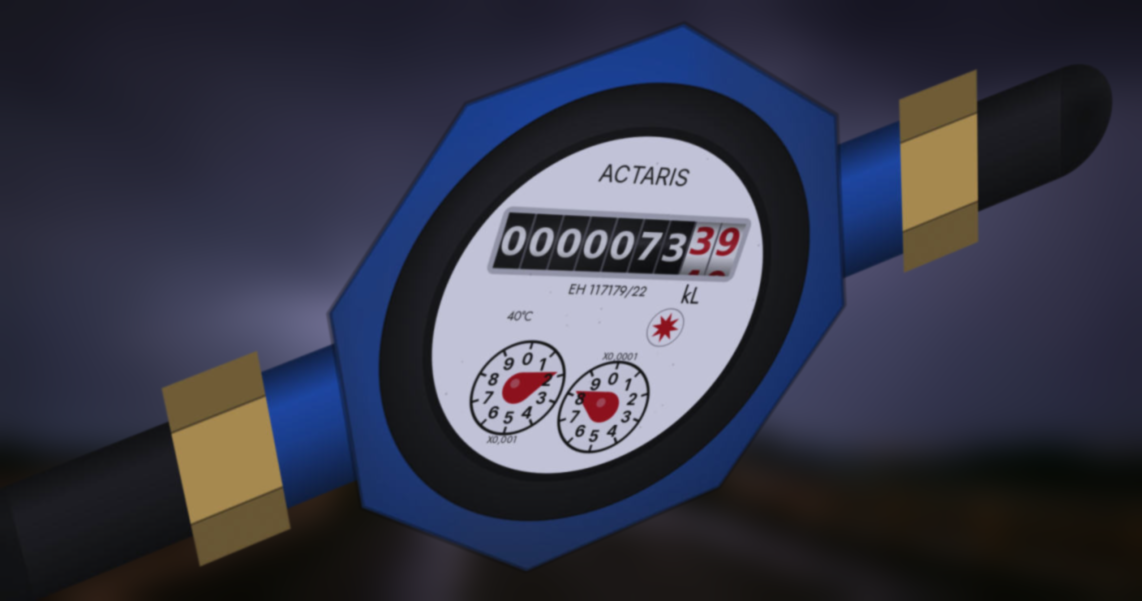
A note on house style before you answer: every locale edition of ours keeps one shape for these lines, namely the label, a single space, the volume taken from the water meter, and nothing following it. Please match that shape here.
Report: 73.3918 kL
